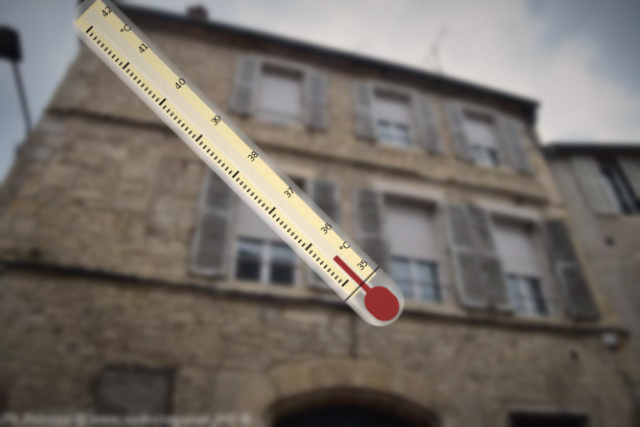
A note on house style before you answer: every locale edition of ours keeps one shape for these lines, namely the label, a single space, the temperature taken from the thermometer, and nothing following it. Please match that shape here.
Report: 35.5 °C
